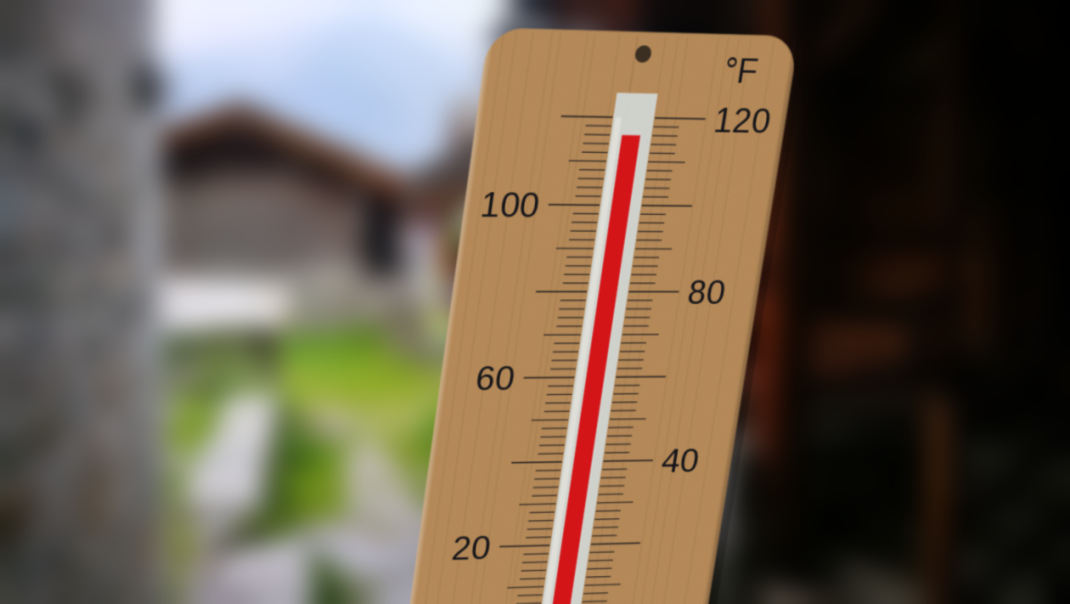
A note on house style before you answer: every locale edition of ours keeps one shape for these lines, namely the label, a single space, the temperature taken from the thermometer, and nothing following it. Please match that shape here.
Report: 116 °F
